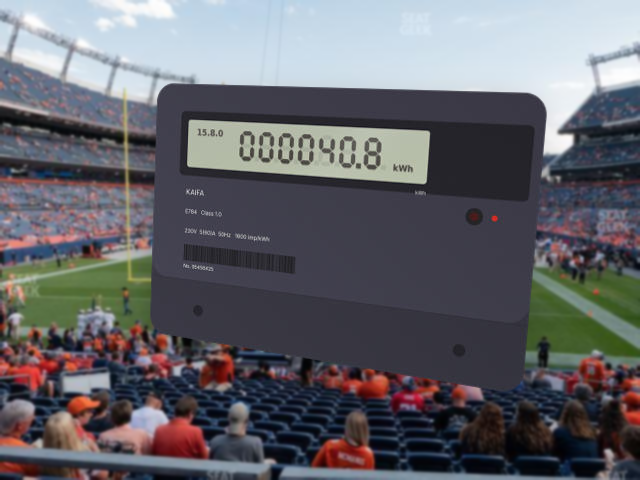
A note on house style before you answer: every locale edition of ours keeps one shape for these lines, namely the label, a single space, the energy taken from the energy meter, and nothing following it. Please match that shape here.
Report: 40.8 kWh
